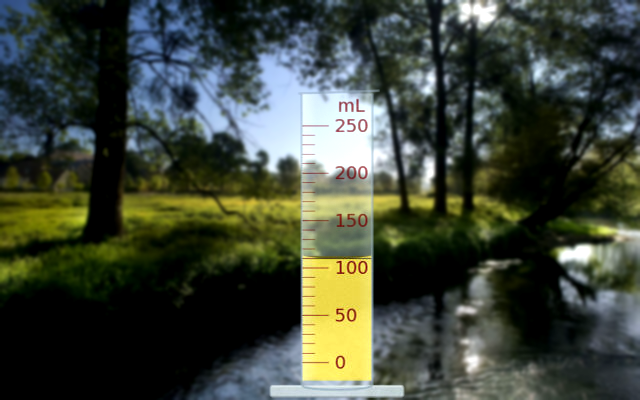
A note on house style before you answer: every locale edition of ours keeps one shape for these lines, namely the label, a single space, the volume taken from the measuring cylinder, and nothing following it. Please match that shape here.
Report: 110 mL
